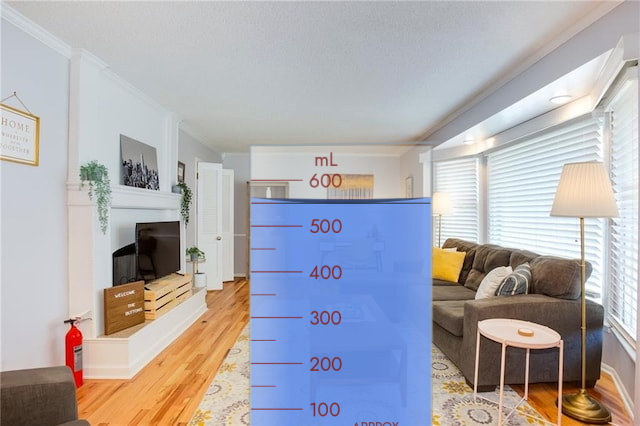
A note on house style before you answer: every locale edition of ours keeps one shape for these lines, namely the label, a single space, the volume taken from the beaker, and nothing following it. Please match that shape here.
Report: 550 mL
